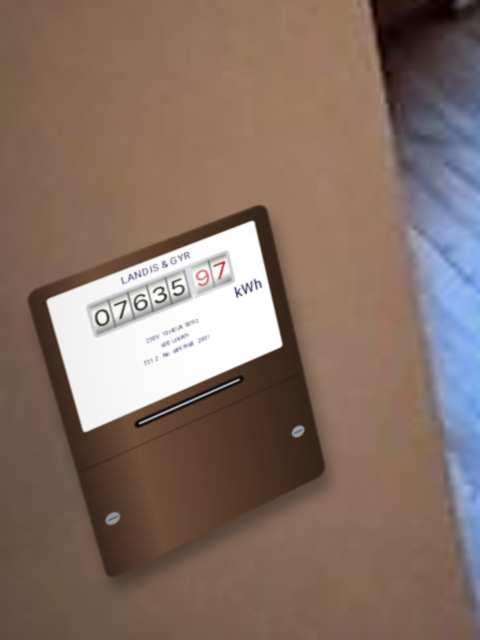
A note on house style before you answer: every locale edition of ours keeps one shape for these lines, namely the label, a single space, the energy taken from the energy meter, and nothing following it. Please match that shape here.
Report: 7635.97 kWh
